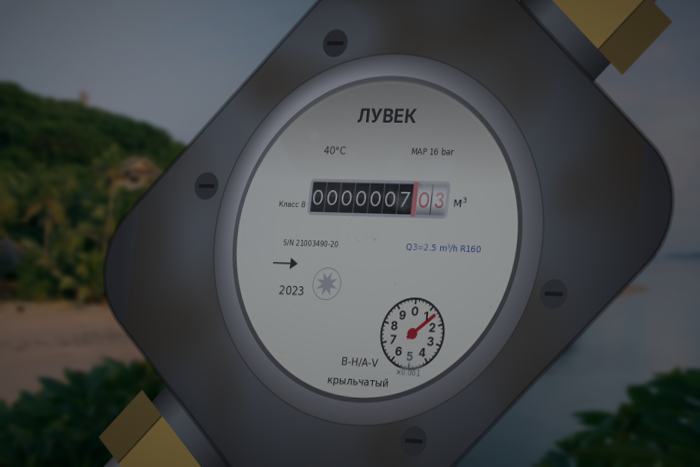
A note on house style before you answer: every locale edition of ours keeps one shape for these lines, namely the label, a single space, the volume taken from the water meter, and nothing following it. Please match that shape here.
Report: 7.031 m³
